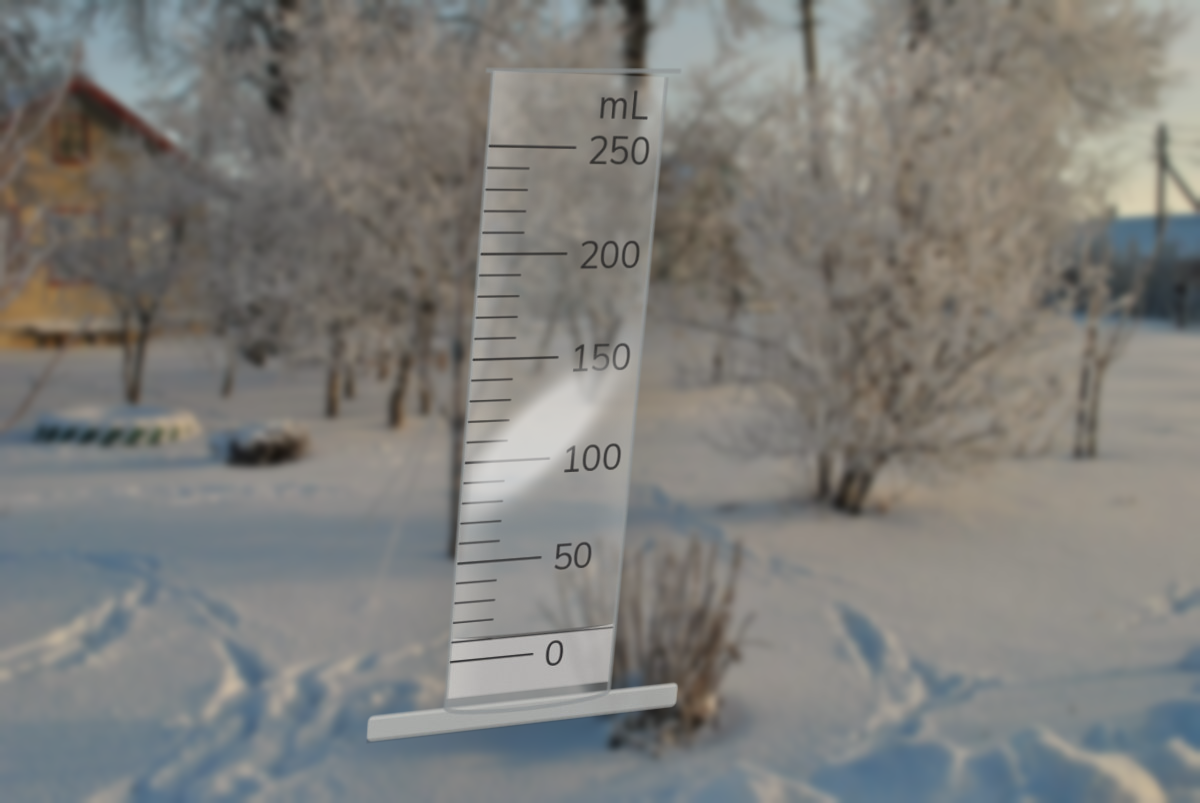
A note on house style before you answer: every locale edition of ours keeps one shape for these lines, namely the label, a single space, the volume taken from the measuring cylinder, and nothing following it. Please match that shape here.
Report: 10 mL
